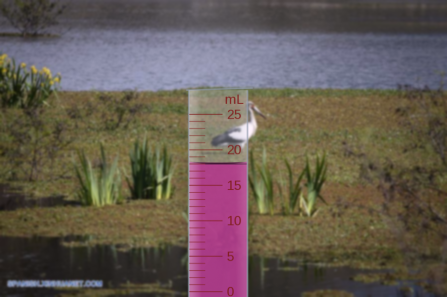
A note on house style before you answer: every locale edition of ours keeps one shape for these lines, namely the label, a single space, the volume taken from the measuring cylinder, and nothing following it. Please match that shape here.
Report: 18 mL
